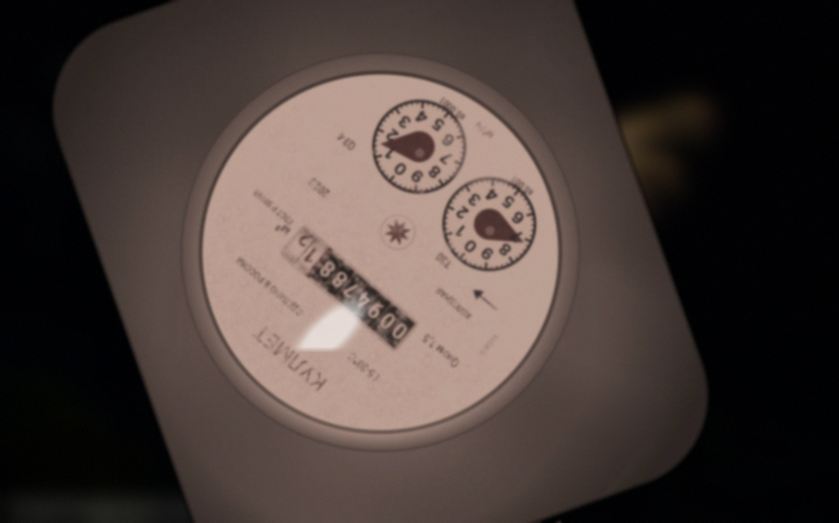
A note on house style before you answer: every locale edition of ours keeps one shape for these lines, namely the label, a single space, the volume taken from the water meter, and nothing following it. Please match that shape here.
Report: 94788.1171 m³
